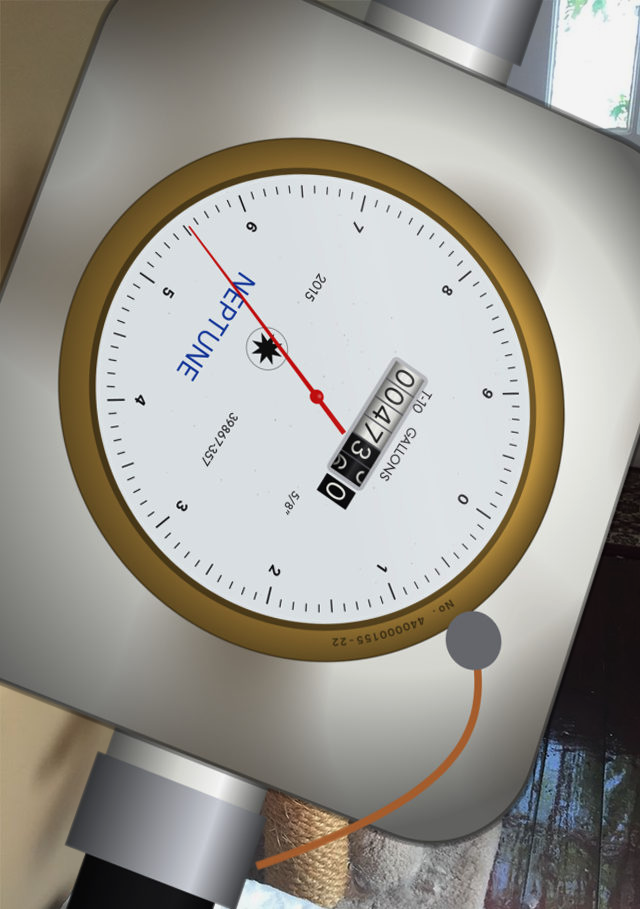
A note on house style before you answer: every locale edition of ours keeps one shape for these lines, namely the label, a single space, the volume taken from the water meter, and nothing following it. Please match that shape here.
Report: 47355.5 gal
